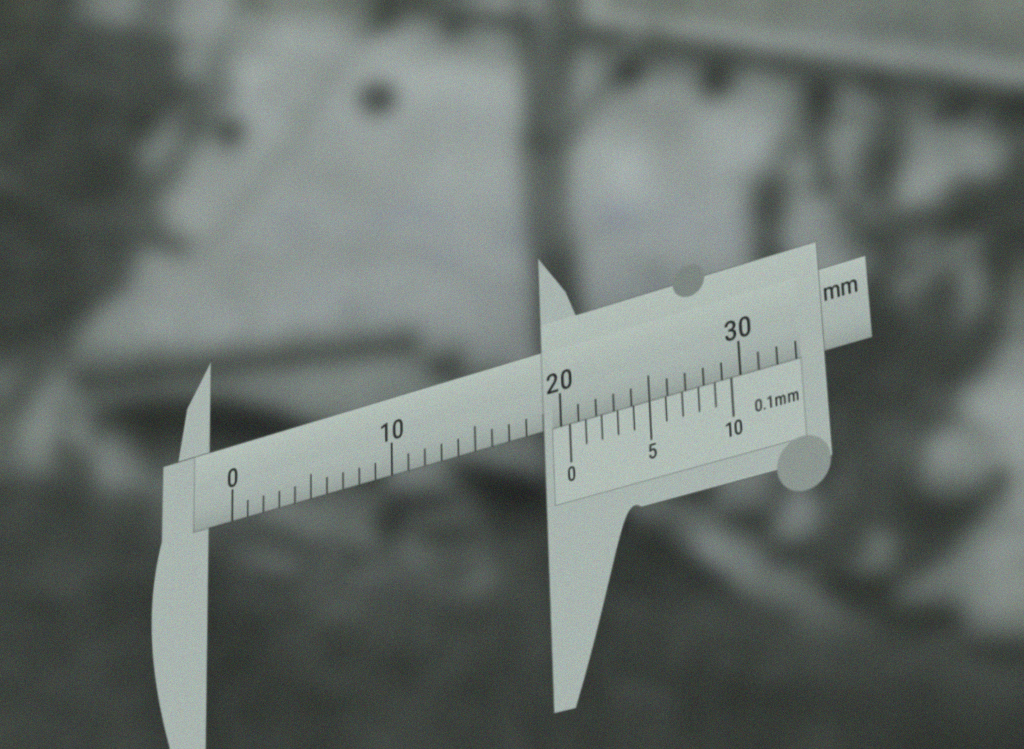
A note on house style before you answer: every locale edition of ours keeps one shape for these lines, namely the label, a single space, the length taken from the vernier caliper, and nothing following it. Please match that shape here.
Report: 20.5 mm
